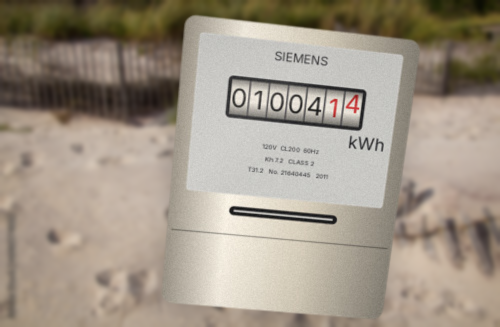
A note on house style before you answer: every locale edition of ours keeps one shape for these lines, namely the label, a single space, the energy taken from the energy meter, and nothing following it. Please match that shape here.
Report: 1004.14 kWh
